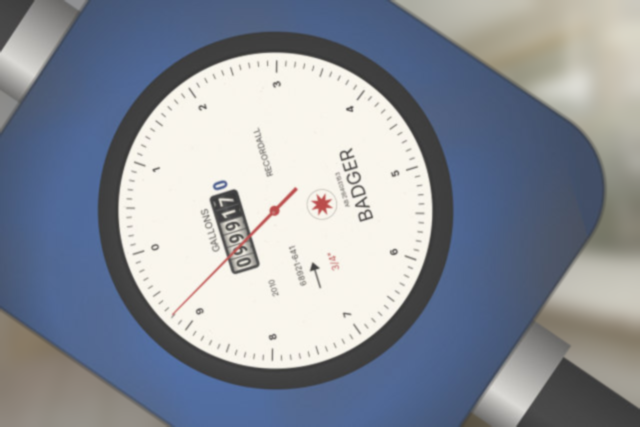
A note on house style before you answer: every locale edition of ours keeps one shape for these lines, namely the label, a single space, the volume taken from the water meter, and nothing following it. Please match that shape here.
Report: 999169.2 gal
